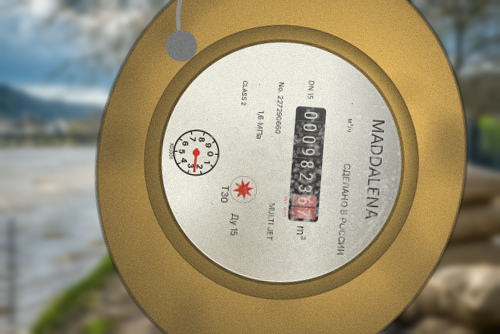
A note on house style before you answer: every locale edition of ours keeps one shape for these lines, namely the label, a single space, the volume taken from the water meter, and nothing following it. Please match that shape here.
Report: 9823.672 m³
